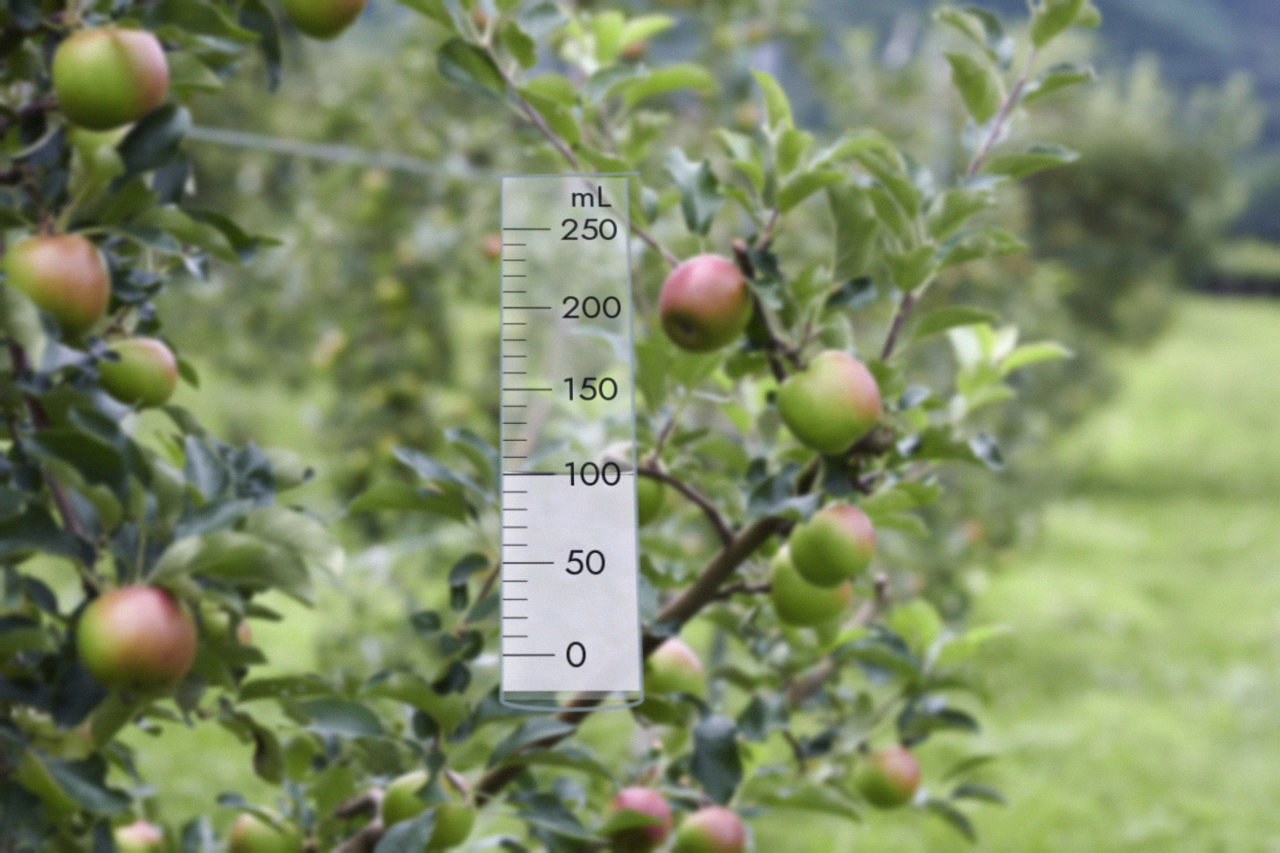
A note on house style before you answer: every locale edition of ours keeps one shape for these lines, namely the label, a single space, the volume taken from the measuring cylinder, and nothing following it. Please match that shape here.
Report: 100 mL
